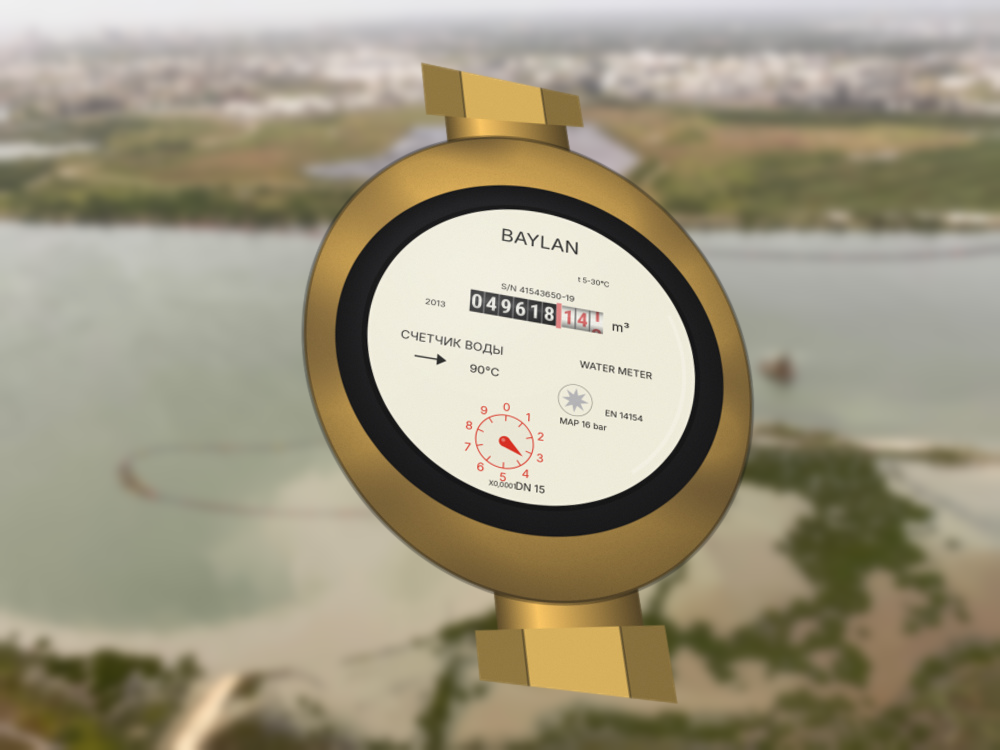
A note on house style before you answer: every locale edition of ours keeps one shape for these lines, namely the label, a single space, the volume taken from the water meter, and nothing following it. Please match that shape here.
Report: 49618.1413 m³
